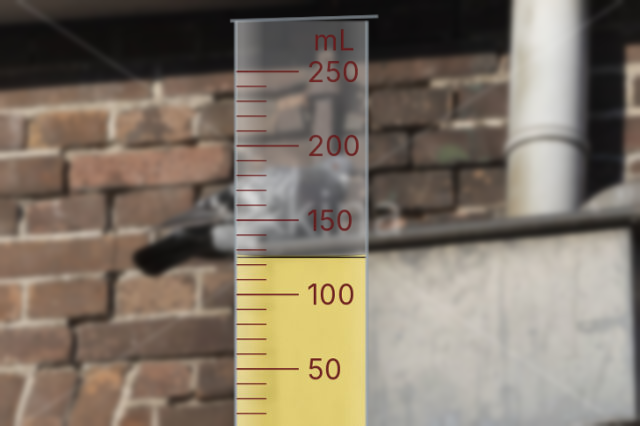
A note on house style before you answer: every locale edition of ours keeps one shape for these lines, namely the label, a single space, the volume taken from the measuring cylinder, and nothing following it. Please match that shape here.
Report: 125 mL
